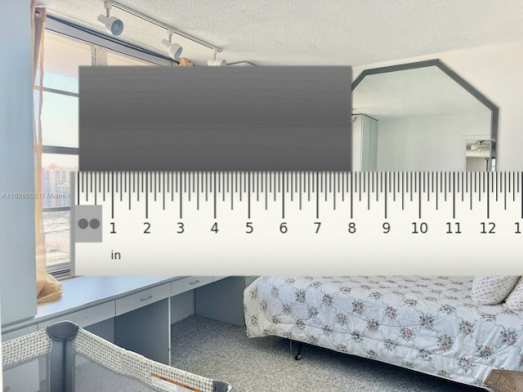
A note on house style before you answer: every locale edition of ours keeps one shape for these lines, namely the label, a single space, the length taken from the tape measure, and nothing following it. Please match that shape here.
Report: 8 in
